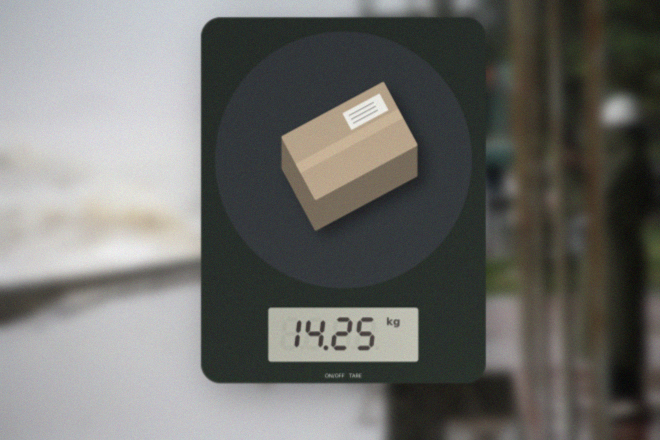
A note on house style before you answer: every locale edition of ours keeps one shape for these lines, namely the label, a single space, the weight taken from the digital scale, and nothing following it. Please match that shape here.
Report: 14.25 kg
